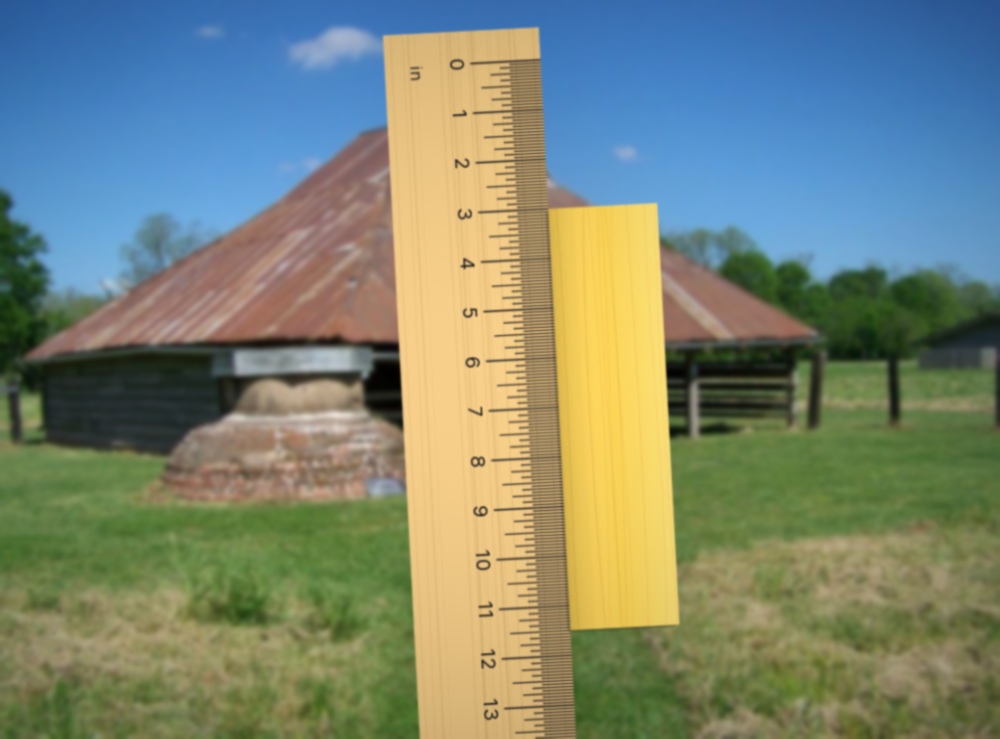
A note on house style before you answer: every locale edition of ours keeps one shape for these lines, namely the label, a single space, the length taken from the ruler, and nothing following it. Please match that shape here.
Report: 8.5 in
